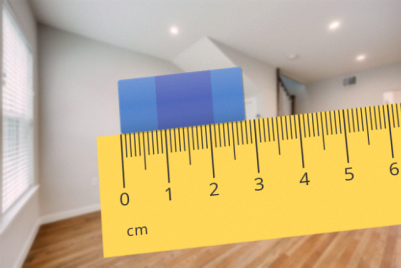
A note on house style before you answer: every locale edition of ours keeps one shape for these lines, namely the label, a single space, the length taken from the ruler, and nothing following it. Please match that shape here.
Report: 2.8 cm
